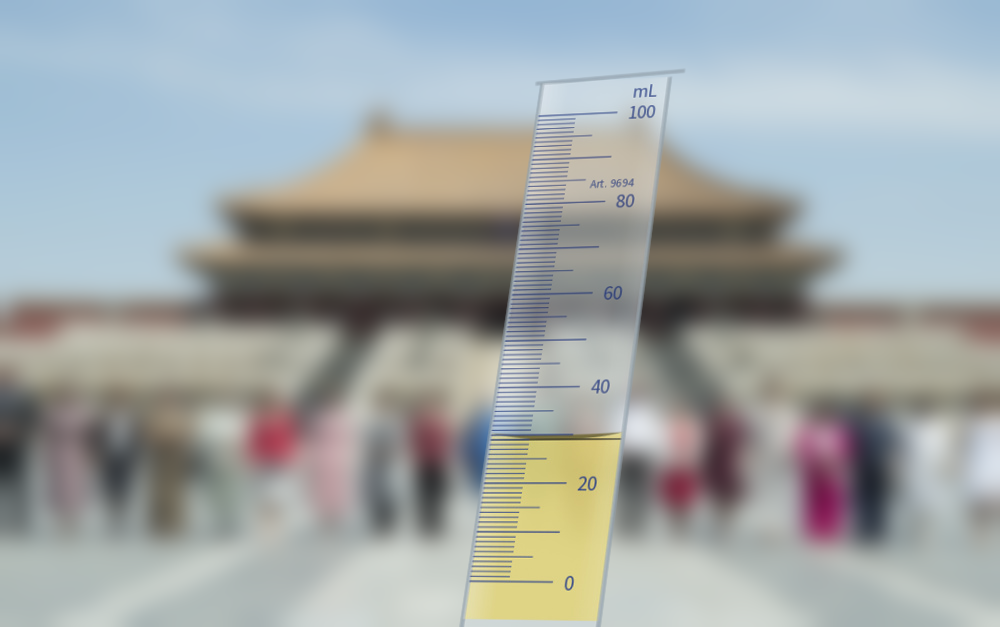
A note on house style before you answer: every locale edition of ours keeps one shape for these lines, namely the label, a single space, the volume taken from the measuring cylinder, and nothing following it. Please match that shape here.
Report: 29 mL
